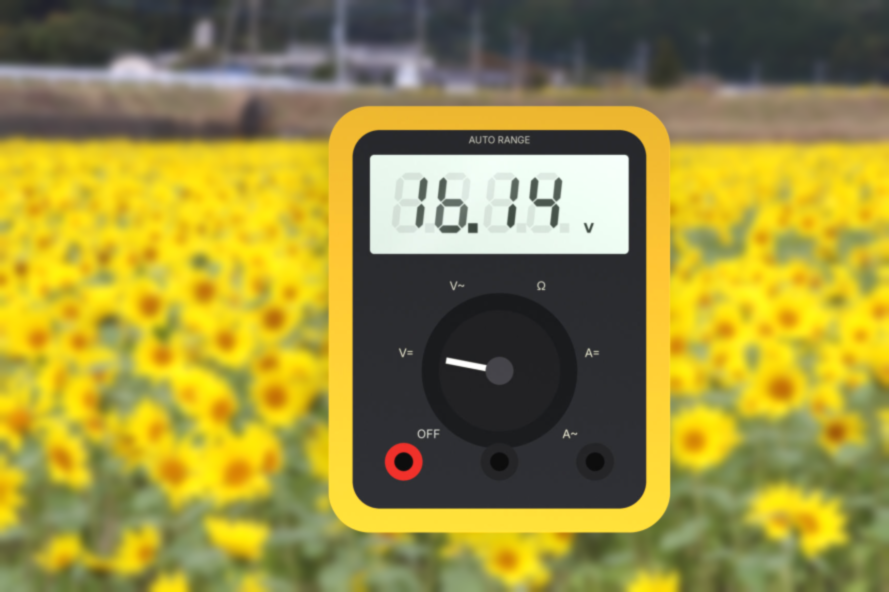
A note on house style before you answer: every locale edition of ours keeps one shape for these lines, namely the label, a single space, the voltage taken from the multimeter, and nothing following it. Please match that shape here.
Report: 16.14 V
